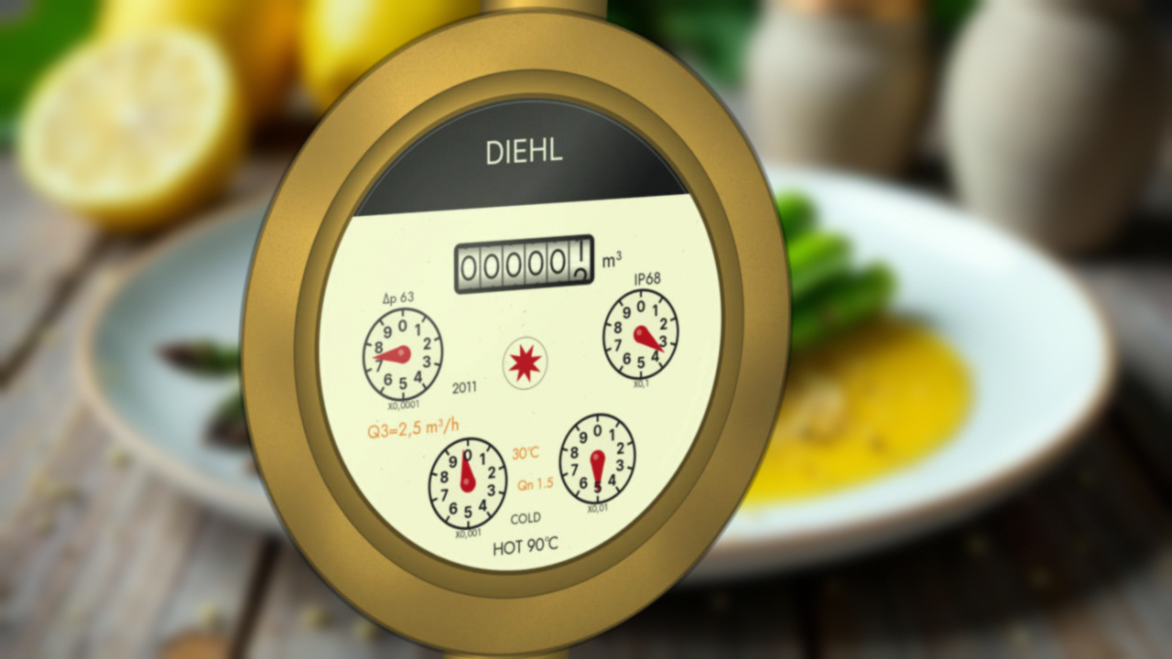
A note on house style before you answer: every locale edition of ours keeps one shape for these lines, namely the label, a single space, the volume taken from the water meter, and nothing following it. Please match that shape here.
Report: 1.3497 m³
